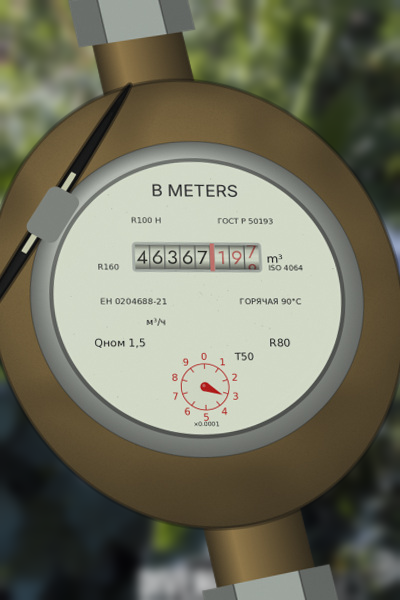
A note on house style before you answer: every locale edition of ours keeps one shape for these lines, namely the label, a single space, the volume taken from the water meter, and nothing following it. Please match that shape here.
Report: 46367.1973 m³
